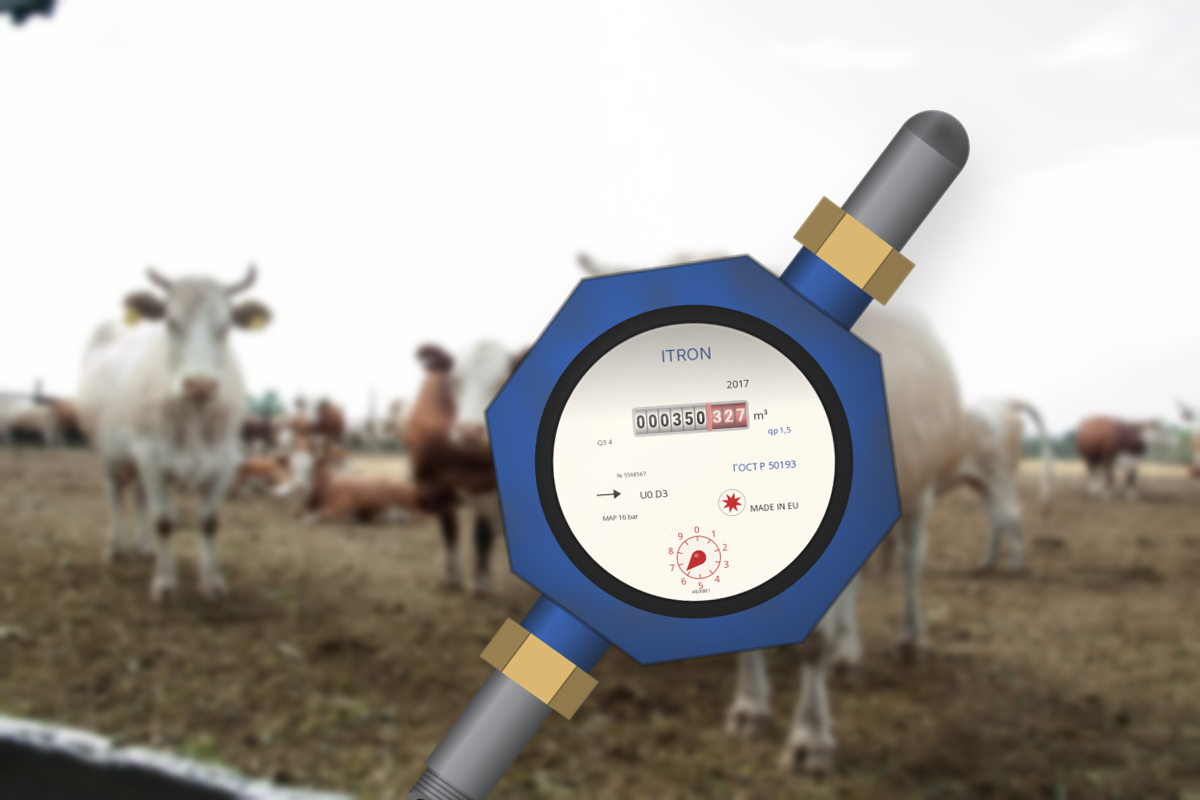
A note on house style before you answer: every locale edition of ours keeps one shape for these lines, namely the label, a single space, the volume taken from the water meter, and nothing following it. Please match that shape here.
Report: 350.3276 m³
